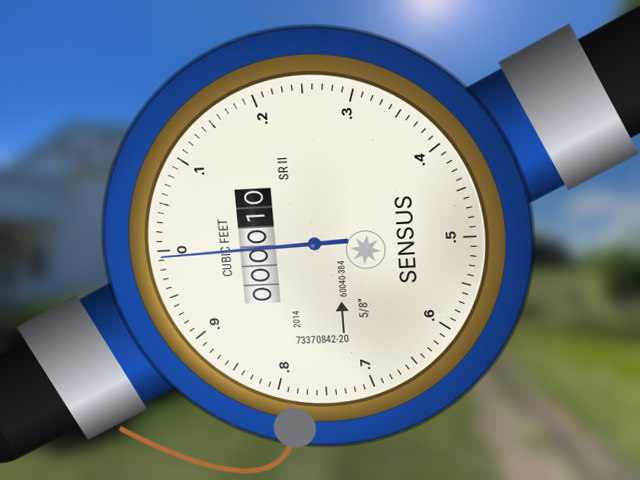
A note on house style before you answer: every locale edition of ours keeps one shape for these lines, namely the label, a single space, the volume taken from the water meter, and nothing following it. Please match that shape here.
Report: 9.99 ft³
